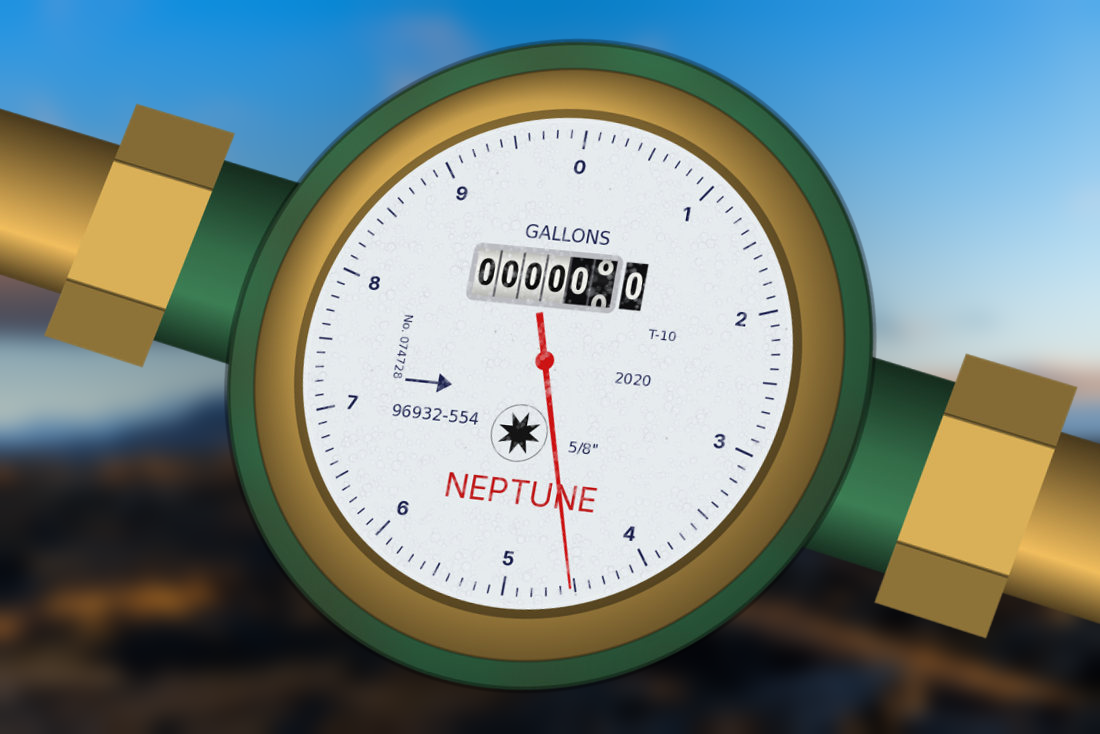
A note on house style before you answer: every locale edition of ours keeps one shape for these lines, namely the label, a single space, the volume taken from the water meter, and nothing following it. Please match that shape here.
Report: 84.5 gal
